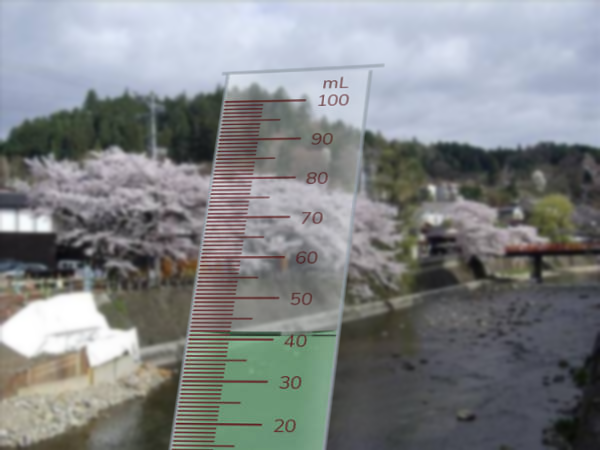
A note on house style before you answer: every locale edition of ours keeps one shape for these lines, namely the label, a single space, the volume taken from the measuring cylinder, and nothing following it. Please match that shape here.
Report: 41 mL
